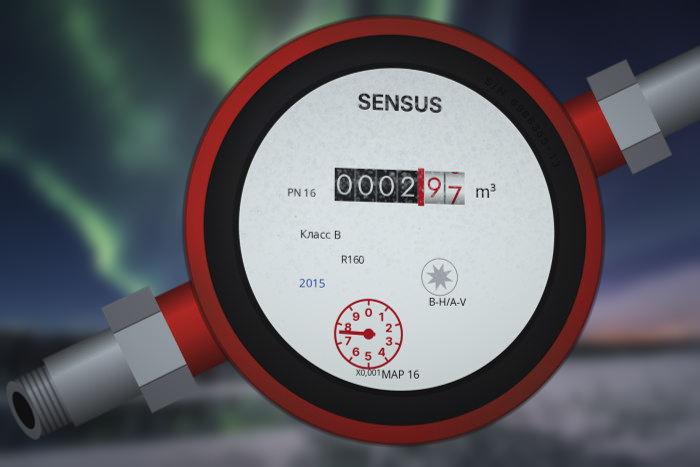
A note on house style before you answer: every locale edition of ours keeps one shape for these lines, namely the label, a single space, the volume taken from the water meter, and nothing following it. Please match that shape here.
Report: 2.967 m³
